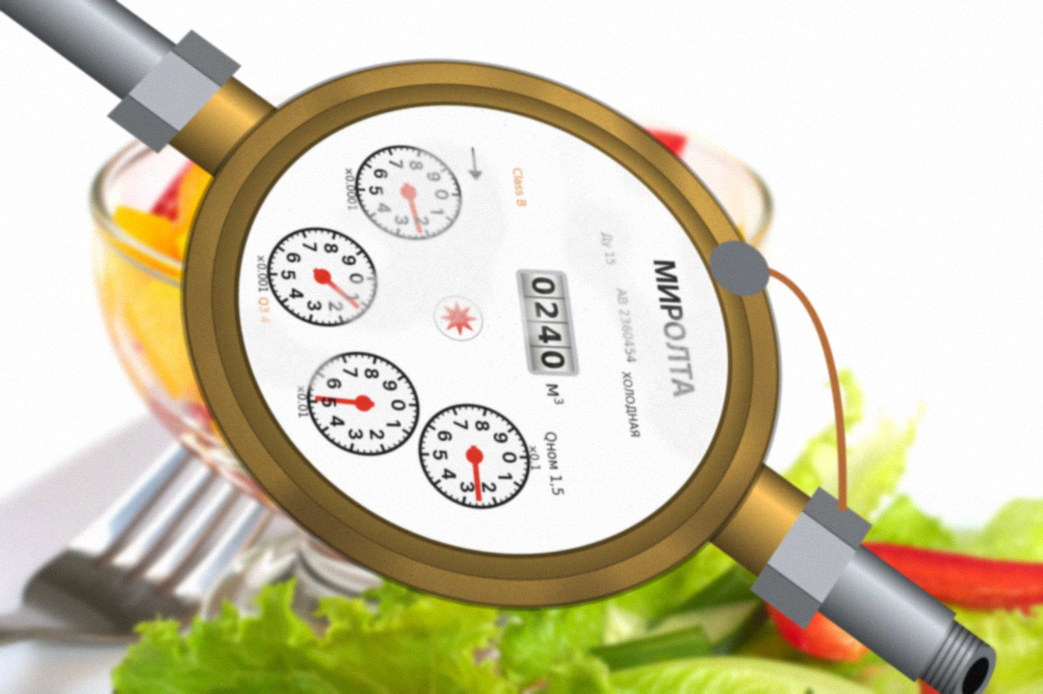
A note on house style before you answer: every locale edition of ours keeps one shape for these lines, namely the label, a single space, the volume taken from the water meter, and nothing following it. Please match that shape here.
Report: 240.2512 m³
